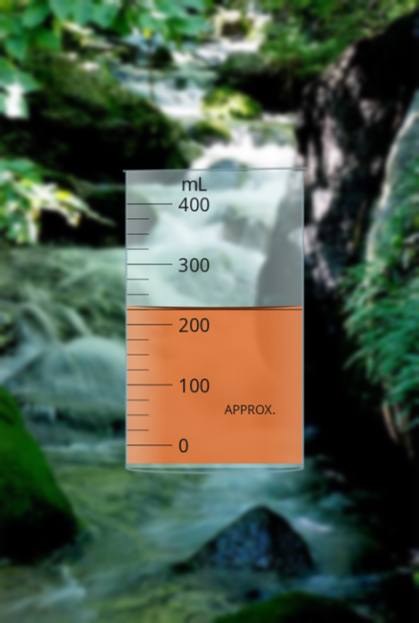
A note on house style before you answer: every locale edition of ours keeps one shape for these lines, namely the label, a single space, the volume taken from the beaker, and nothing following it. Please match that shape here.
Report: 225 mL
